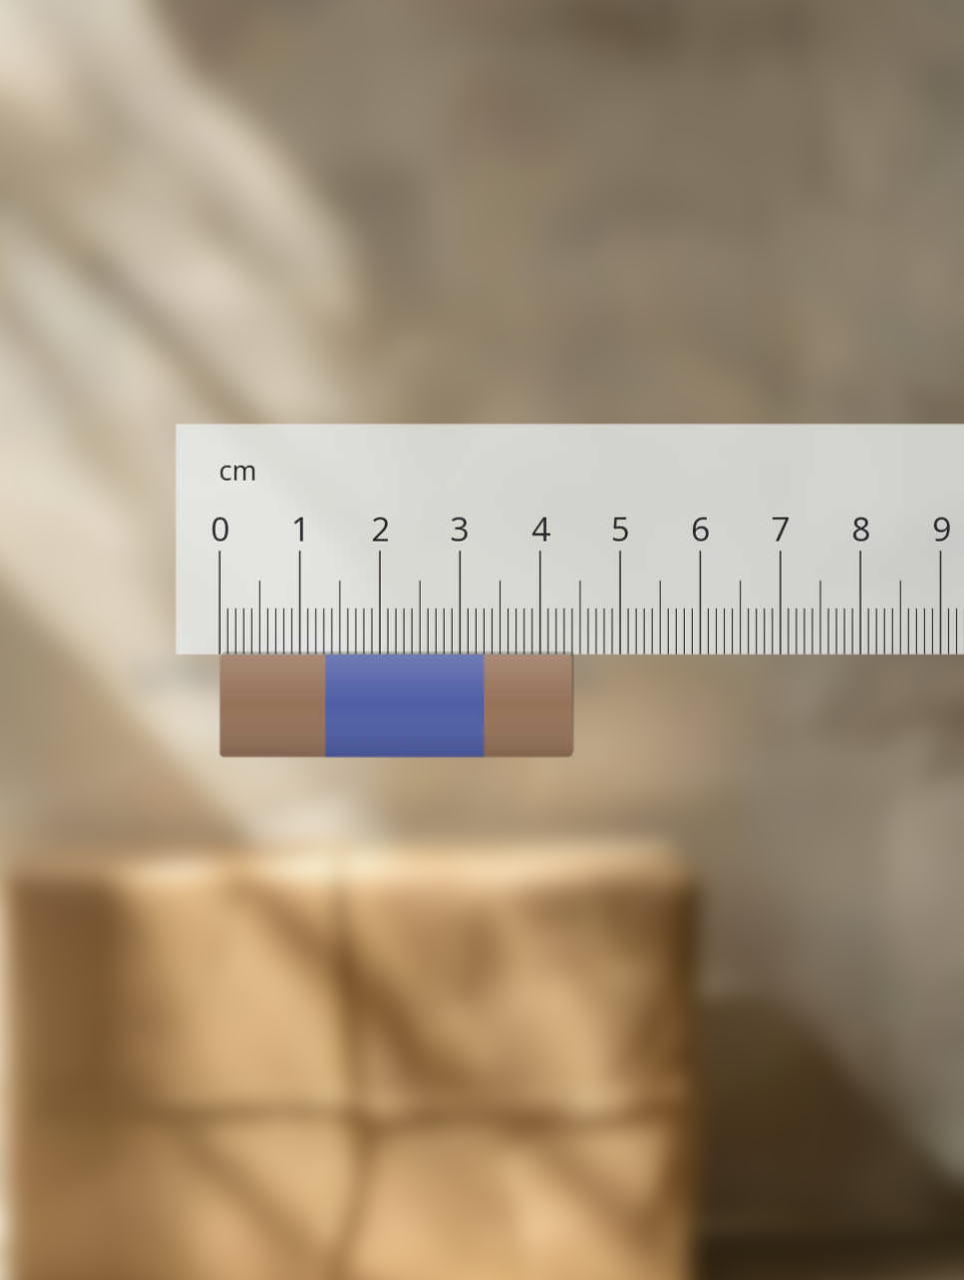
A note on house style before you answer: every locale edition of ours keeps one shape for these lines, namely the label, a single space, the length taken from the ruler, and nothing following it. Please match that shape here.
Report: 4.4 cm
